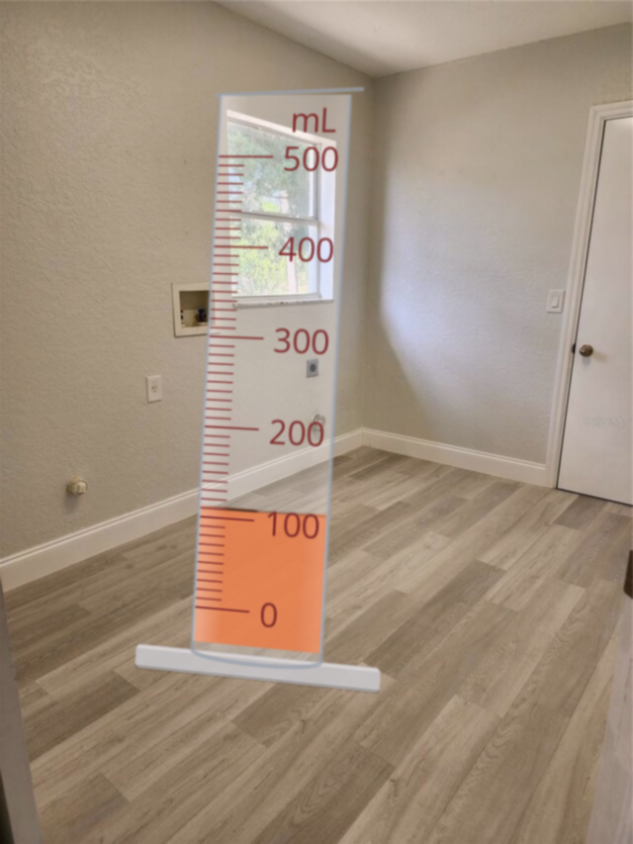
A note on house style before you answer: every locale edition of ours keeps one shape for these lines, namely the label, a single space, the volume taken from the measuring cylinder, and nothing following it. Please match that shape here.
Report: 110 mL
